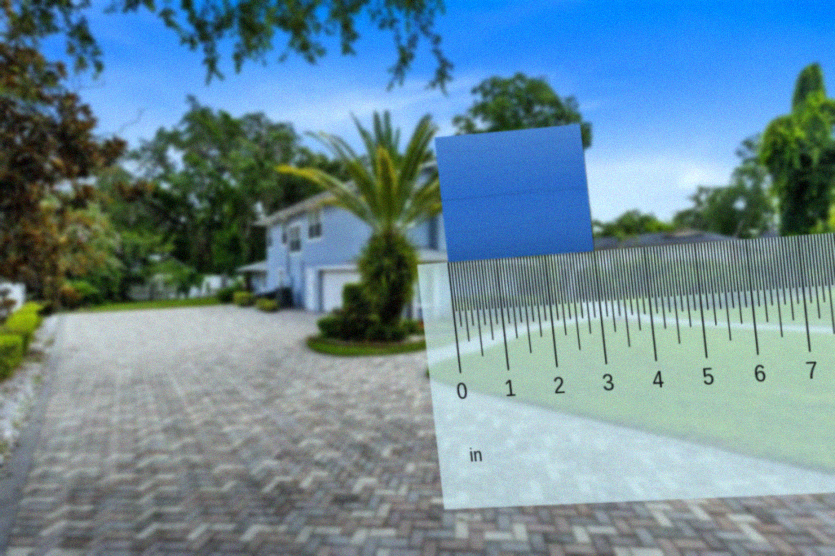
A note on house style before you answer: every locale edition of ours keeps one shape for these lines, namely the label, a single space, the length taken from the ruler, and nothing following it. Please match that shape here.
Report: 3 in
